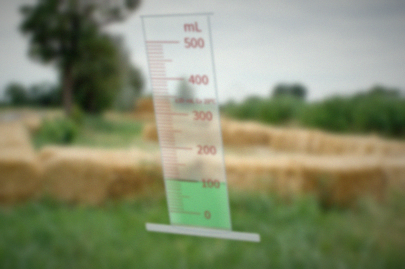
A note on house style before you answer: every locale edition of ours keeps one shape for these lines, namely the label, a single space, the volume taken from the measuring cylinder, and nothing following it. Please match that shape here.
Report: 100 mL
